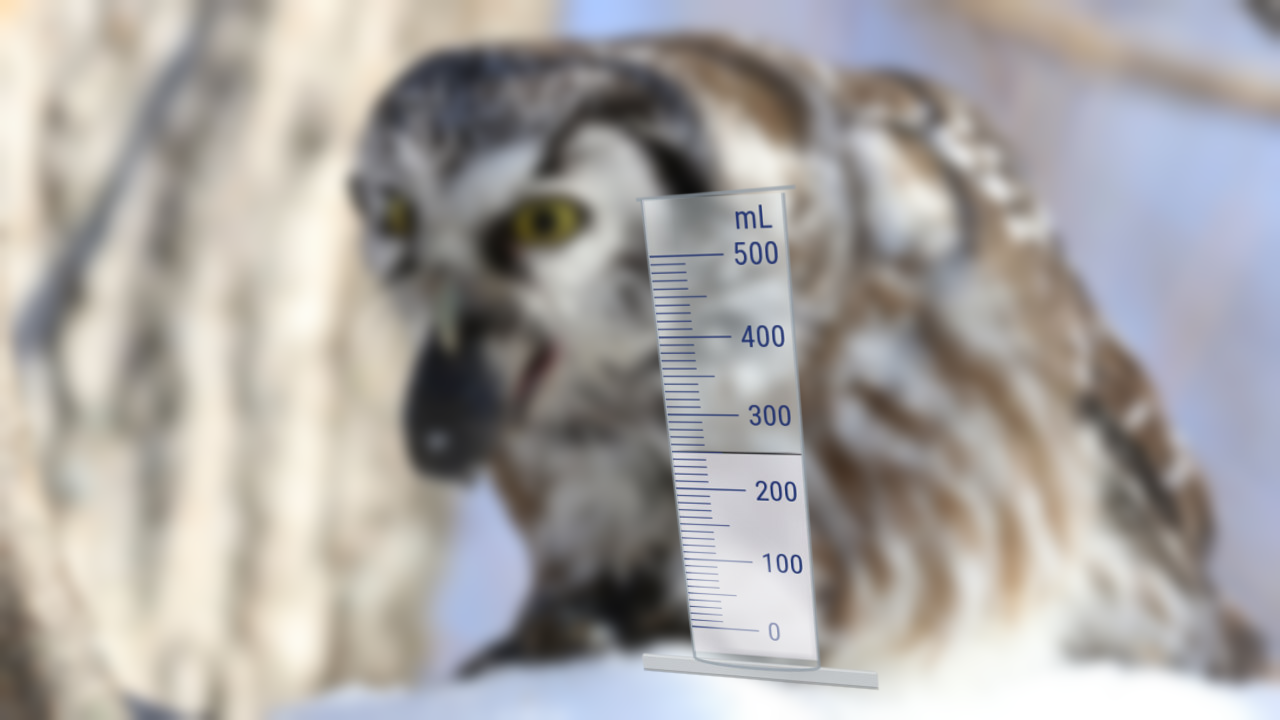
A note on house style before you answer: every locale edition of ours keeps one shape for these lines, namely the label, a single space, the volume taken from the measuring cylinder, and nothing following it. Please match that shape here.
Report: 250 mL
